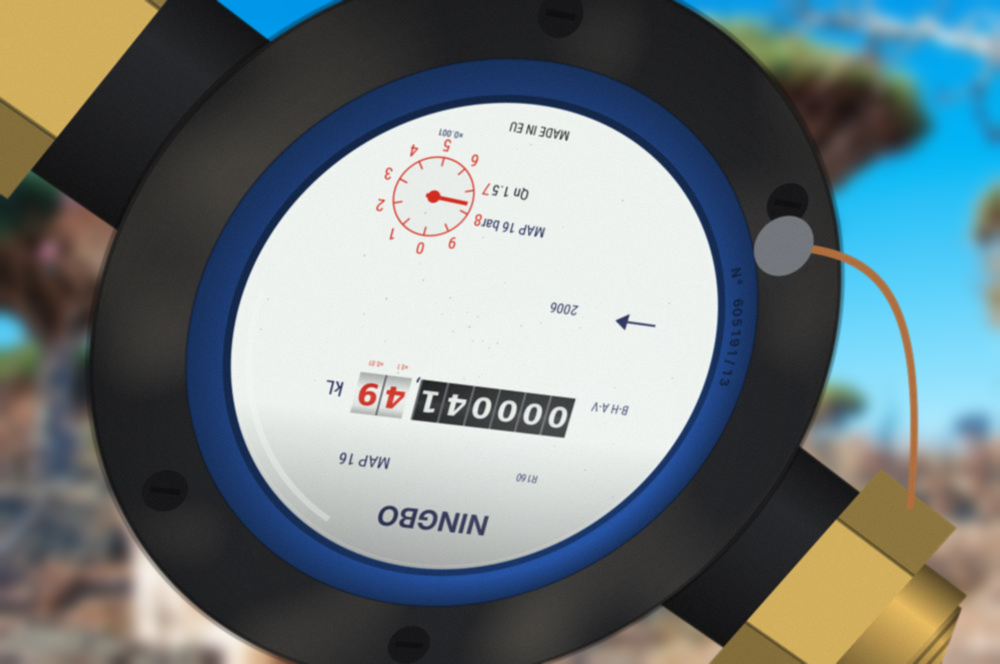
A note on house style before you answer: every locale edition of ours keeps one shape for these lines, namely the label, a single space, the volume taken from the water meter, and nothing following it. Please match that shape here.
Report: 41.497 kL
